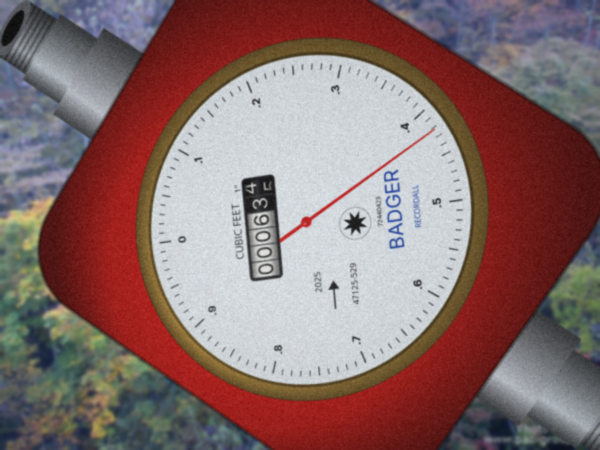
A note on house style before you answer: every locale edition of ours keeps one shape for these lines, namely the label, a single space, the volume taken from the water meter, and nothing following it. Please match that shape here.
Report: 634.42 ft³
